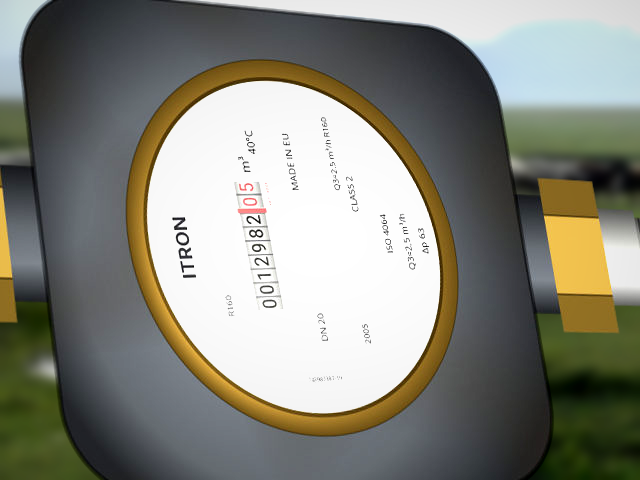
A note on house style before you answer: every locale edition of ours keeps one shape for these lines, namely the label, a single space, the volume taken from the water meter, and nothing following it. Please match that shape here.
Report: 12982.05 m³
